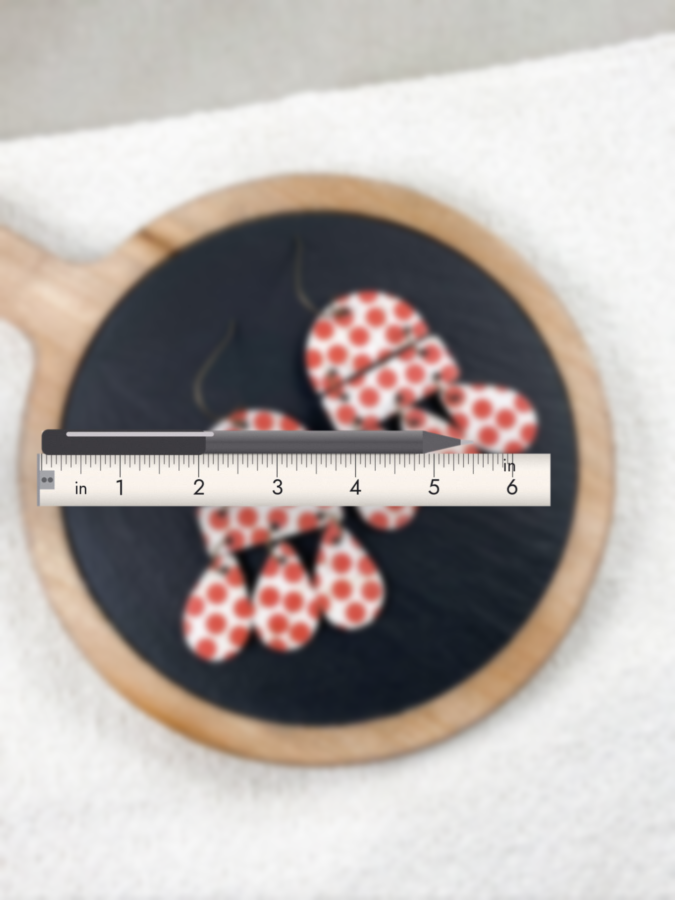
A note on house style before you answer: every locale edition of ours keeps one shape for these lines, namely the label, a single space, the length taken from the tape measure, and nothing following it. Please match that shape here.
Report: 5.5 in
